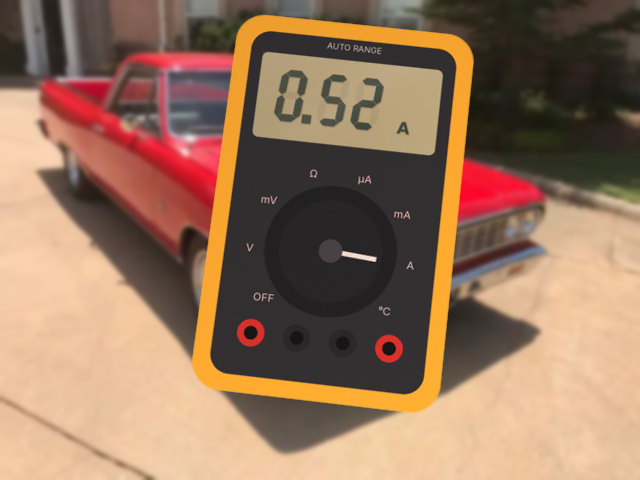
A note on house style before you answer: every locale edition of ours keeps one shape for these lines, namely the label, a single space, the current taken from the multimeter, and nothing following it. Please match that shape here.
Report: 0.52 A
